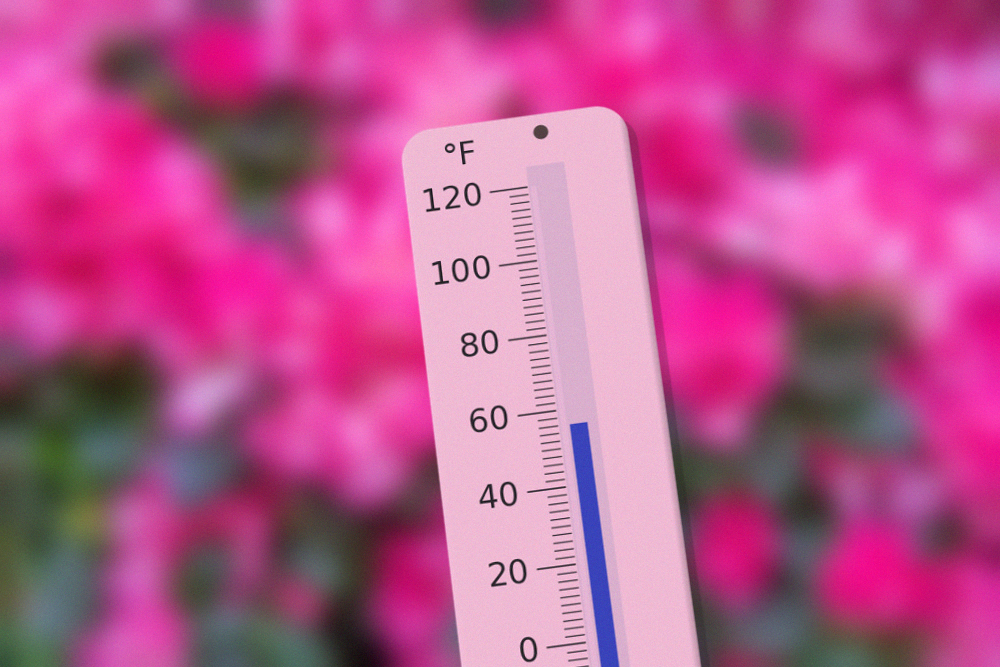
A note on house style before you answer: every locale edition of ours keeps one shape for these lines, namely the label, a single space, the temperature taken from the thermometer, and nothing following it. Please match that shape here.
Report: 56 °F
